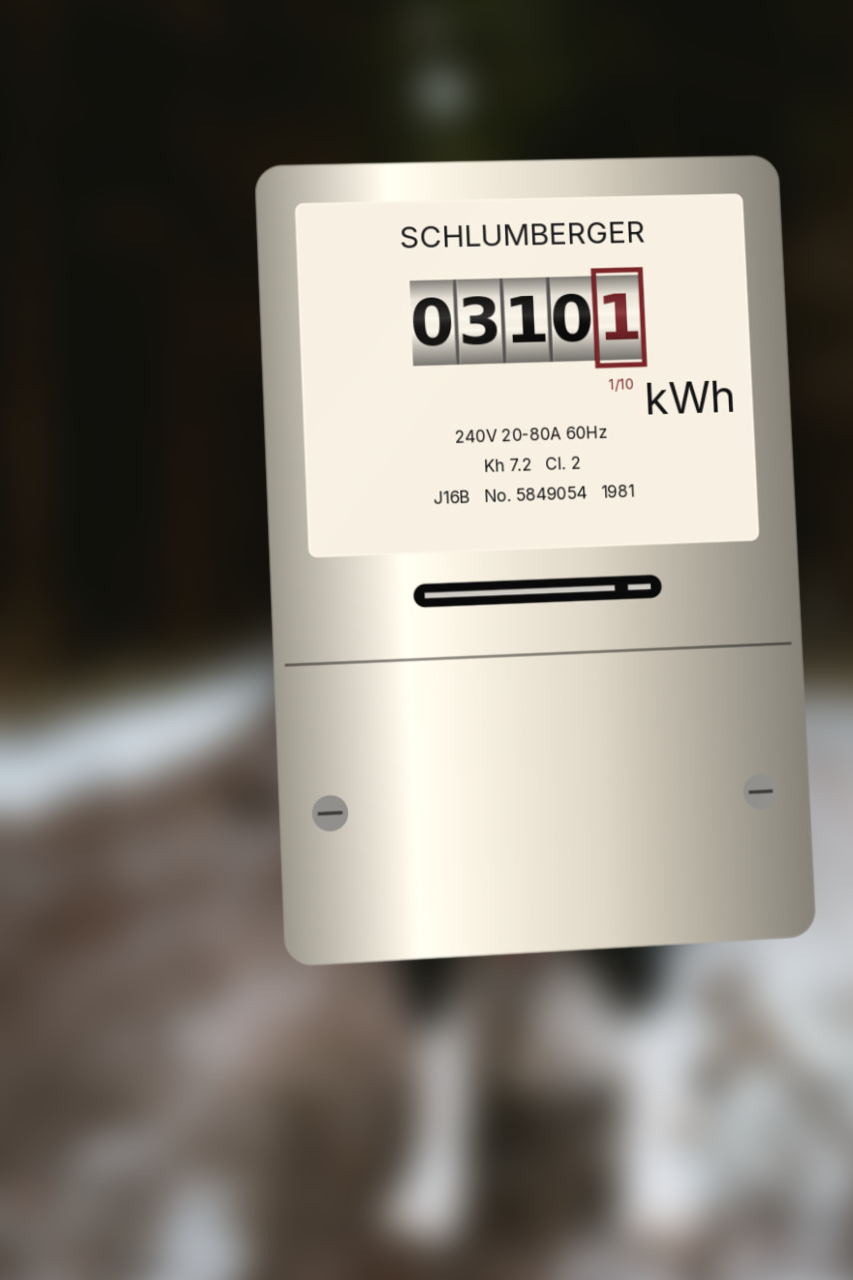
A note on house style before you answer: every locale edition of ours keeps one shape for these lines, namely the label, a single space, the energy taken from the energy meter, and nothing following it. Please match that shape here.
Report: 310.1 kWh
